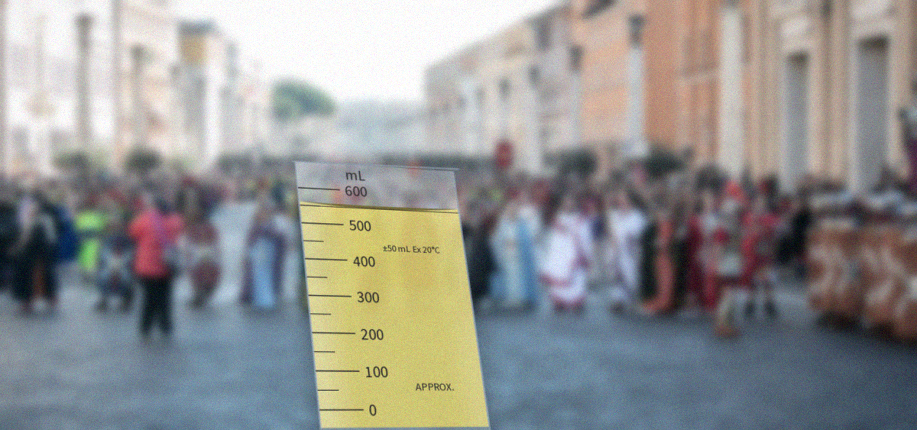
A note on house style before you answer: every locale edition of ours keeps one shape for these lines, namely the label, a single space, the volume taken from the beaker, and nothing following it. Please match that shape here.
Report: 550 mL
